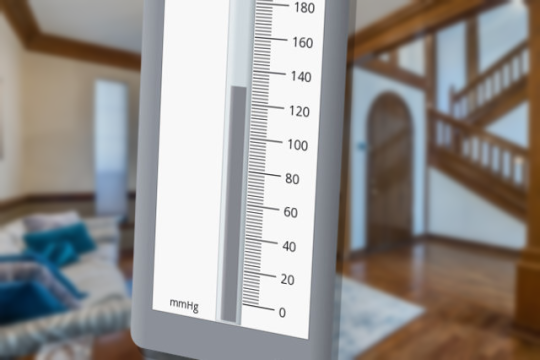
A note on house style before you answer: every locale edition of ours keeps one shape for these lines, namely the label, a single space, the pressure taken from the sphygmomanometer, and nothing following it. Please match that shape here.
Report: 130 mmHg
